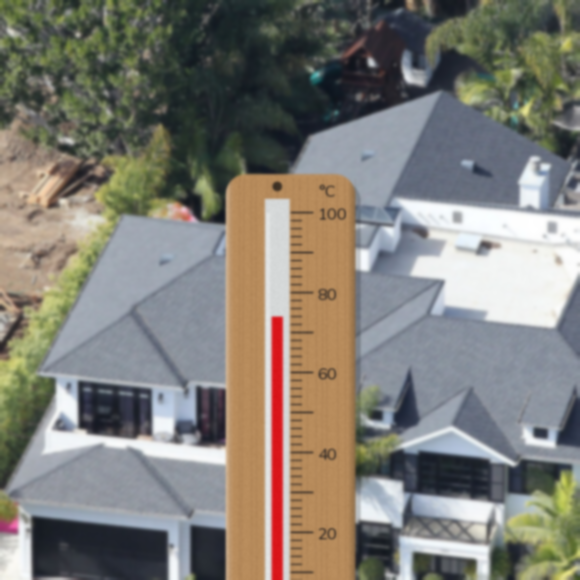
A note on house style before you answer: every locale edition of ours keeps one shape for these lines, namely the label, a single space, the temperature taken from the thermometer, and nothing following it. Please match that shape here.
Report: 74 °C
